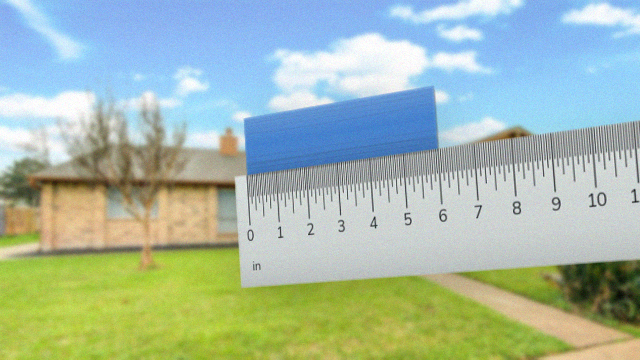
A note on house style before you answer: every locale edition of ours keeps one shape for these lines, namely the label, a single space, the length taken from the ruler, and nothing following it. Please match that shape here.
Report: 6 in
